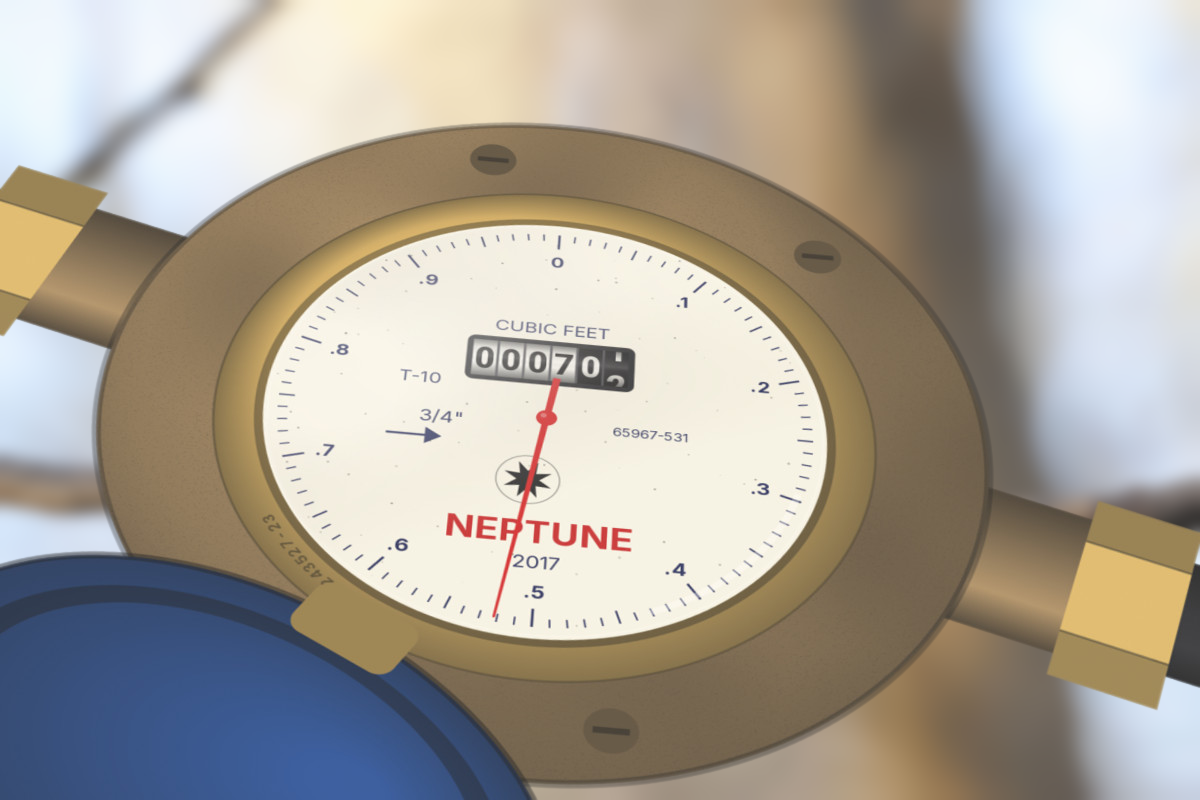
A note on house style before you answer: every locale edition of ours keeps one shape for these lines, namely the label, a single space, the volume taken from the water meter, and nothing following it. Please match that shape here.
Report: 701.52 ft³
